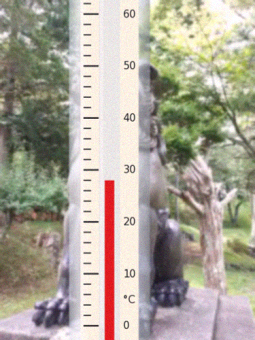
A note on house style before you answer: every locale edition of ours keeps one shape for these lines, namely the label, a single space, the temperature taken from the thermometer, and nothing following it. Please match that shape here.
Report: 28 °C
